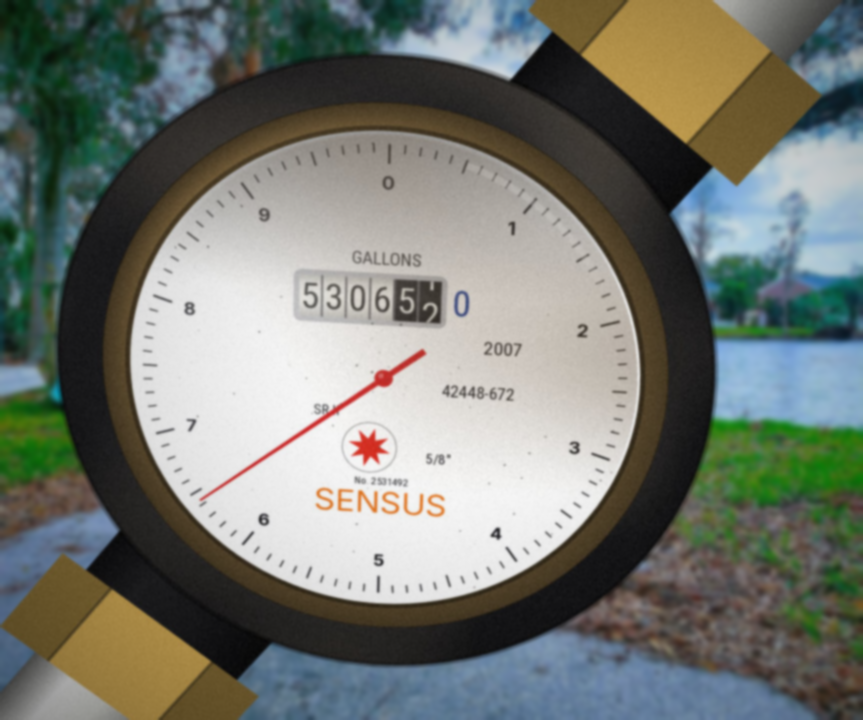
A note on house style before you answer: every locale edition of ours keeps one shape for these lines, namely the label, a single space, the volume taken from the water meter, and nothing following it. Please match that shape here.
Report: 5306516.4 gal
